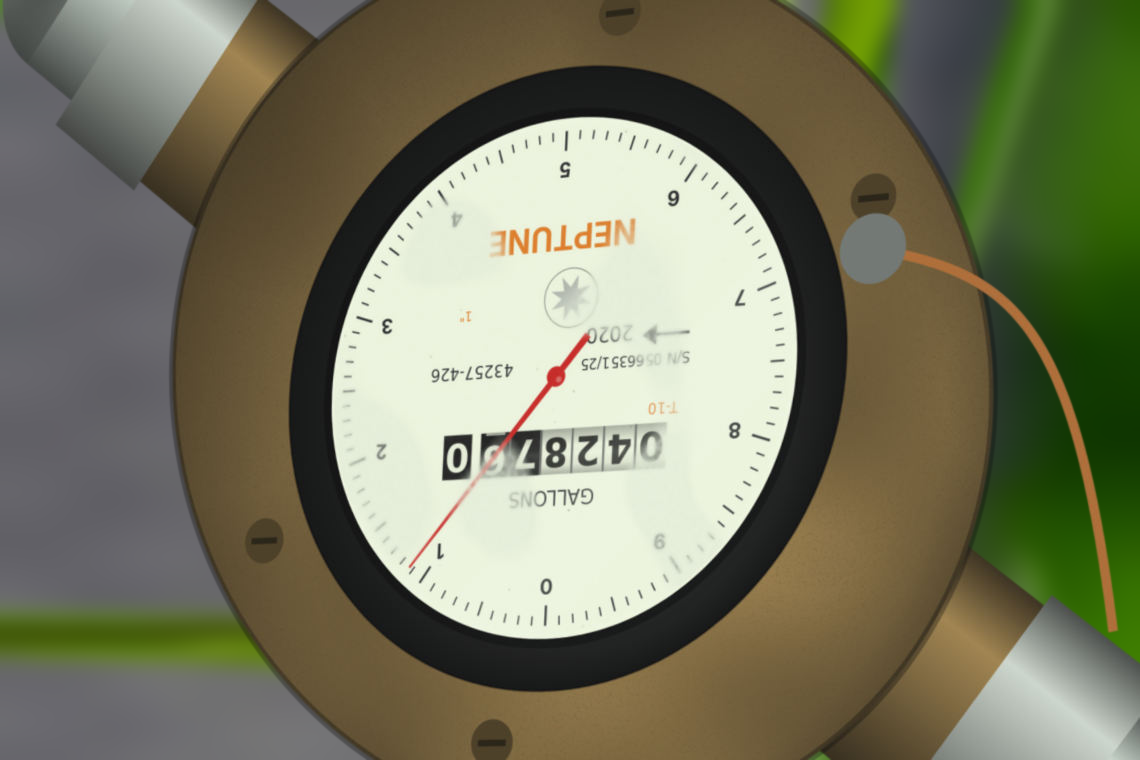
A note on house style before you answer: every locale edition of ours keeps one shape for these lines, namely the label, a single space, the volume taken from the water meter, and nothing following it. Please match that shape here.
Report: 428761.1 gal
